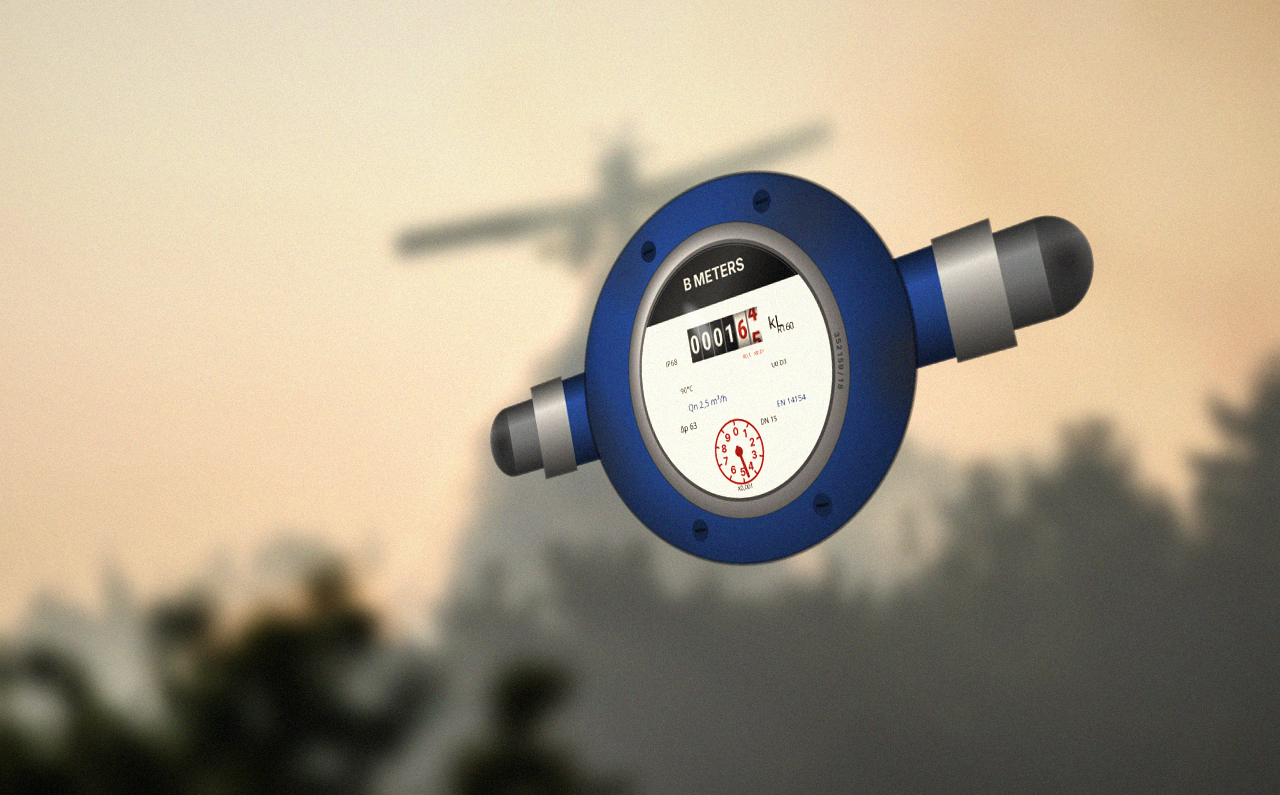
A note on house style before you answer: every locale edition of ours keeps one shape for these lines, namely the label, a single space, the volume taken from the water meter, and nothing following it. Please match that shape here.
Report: 1.644 kL
